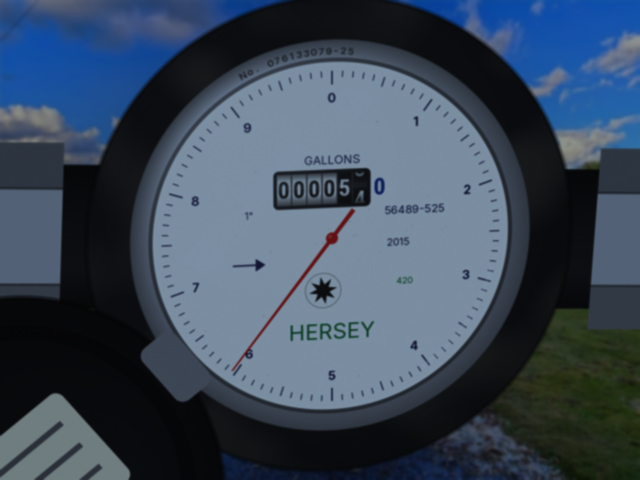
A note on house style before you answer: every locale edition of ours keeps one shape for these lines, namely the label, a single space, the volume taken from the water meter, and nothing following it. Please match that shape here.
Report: 536.0 gal
